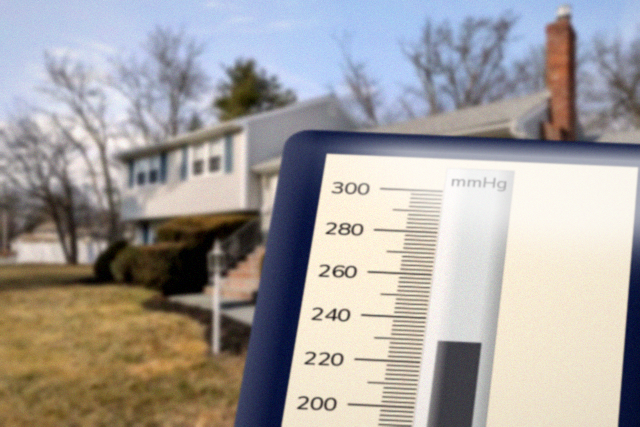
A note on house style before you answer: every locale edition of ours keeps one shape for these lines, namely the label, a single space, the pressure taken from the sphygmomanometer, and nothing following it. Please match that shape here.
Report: 230 mmHg
